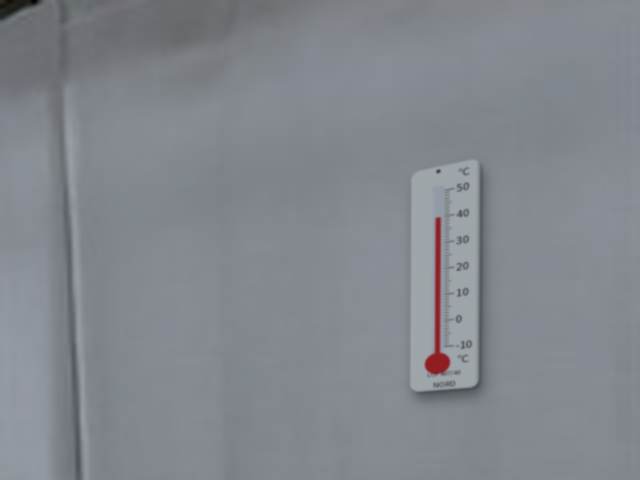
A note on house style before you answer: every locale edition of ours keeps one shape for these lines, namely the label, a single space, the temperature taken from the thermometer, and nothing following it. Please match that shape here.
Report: 40 °C
